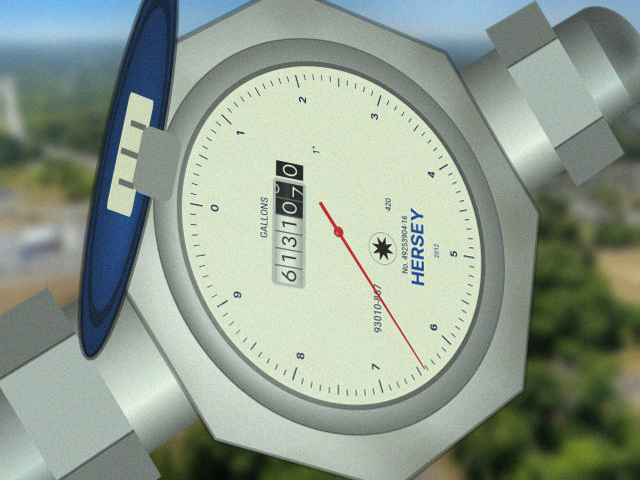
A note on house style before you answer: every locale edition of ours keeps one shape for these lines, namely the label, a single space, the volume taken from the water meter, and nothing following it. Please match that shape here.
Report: 6131066.4 gal
